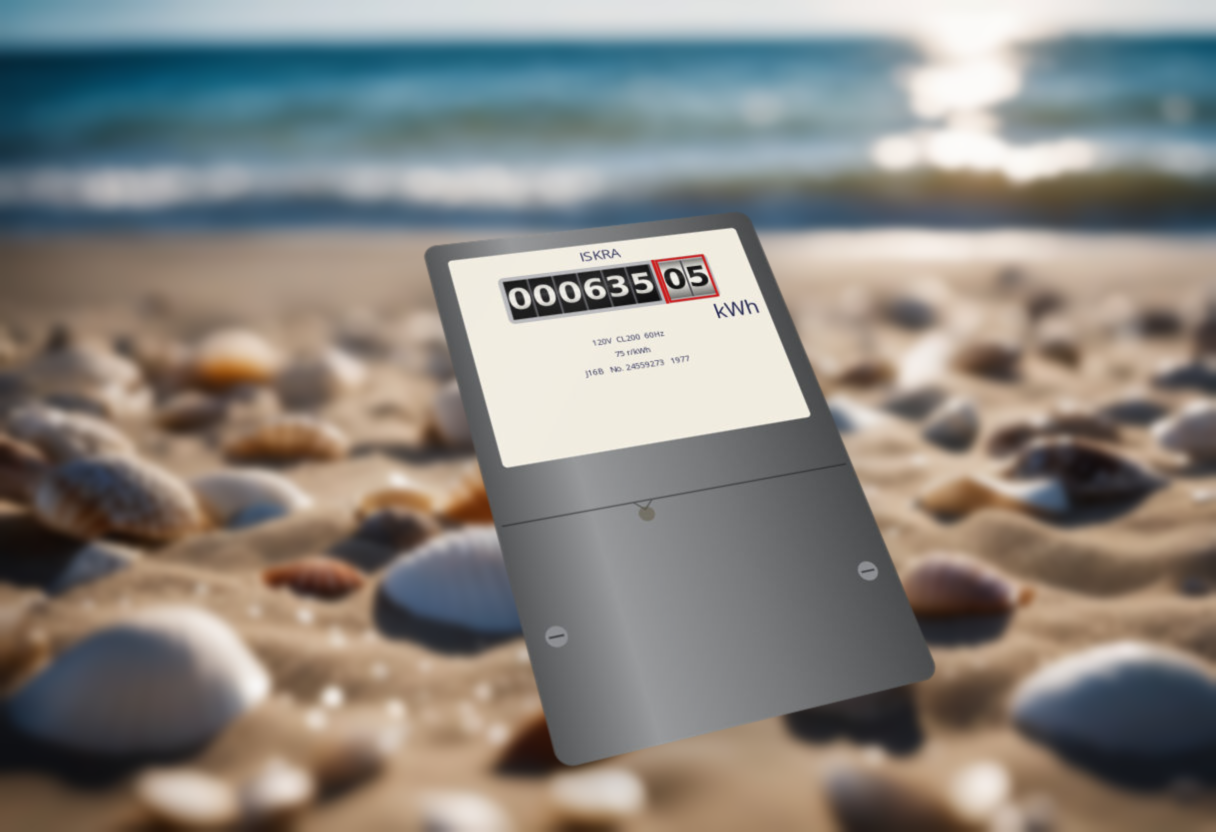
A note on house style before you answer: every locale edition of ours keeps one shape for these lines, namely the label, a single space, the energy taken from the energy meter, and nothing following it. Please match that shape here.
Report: 635.05 kWh
